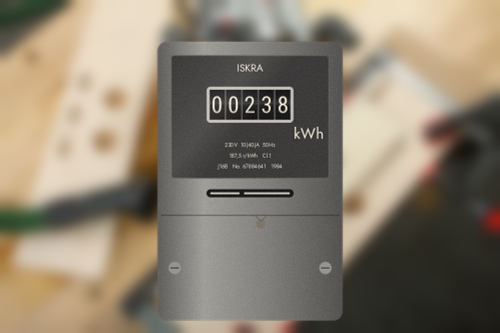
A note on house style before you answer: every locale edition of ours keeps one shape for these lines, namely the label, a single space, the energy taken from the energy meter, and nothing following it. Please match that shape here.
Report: 238 kWh
